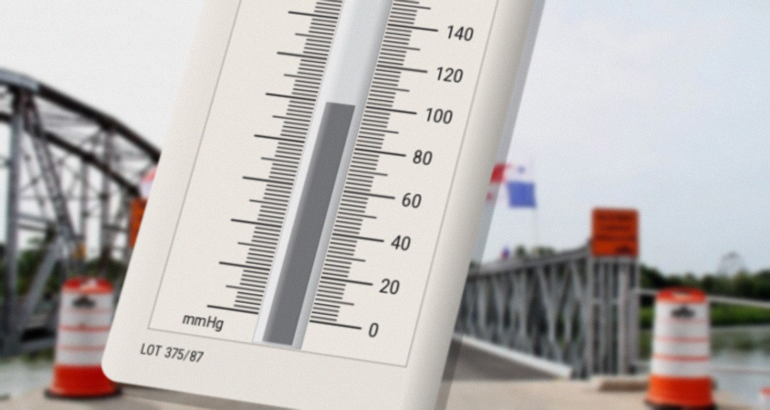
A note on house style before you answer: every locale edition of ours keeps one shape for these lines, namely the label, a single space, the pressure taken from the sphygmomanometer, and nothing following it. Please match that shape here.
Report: 100 mmHg
